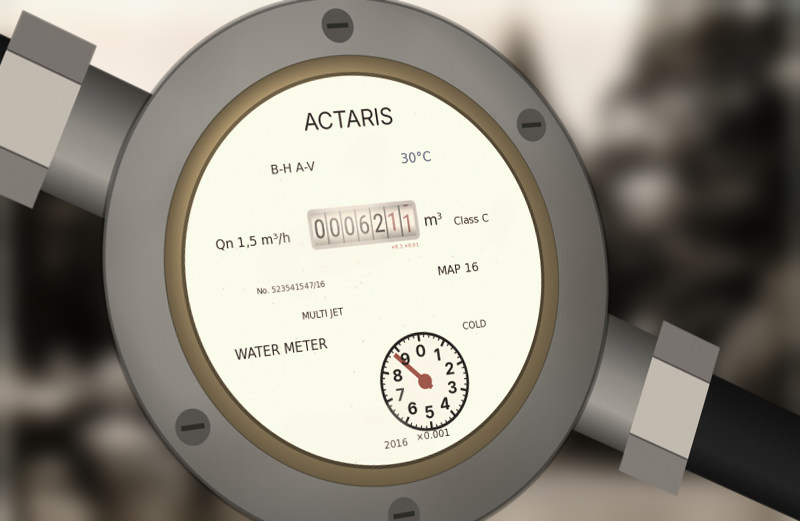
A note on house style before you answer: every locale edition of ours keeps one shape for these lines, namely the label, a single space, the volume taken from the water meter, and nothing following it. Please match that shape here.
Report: 62.108 m³
